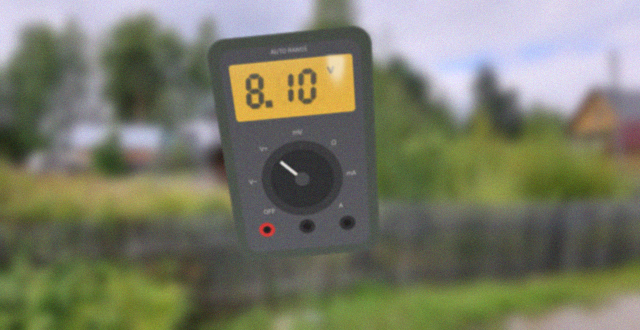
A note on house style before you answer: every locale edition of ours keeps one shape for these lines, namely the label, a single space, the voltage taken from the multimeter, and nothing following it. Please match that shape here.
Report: 8.10 V
